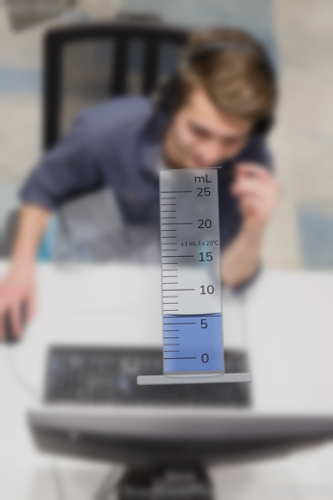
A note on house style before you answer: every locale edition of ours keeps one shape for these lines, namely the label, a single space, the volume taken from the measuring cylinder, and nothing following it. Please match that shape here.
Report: 6 mL
